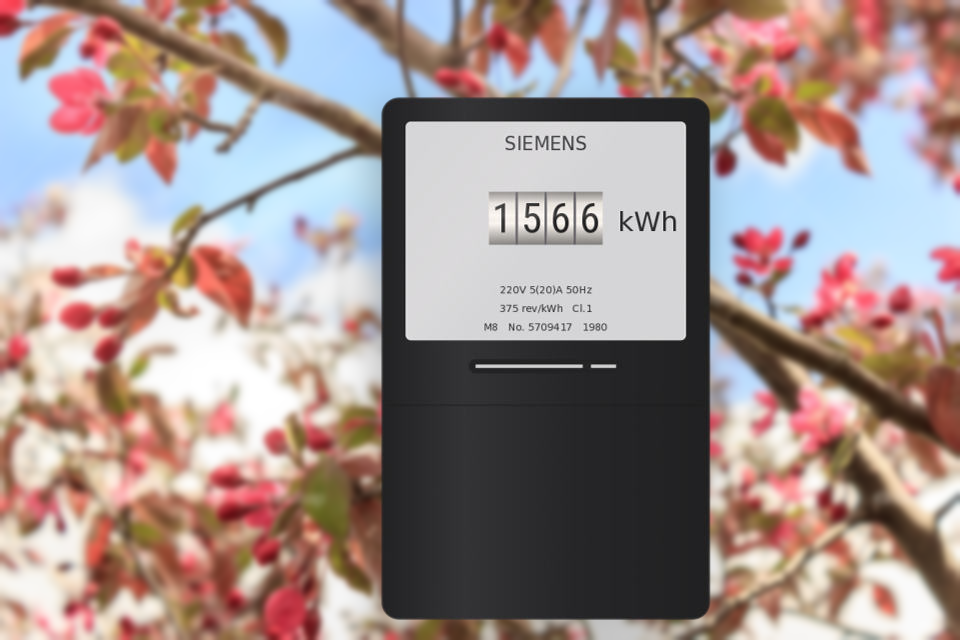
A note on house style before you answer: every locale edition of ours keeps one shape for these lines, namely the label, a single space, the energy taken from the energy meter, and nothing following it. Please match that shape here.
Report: 1566 kWh
